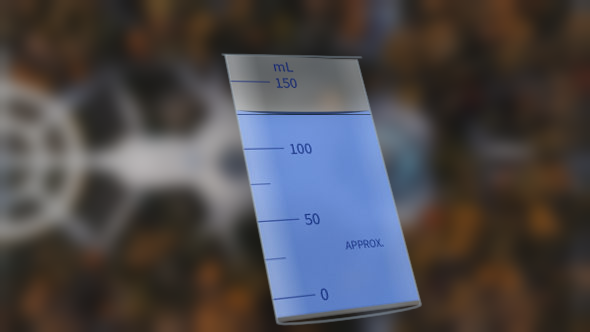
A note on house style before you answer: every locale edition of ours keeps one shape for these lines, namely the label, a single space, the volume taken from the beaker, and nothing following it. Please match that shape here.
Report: 125 mL
